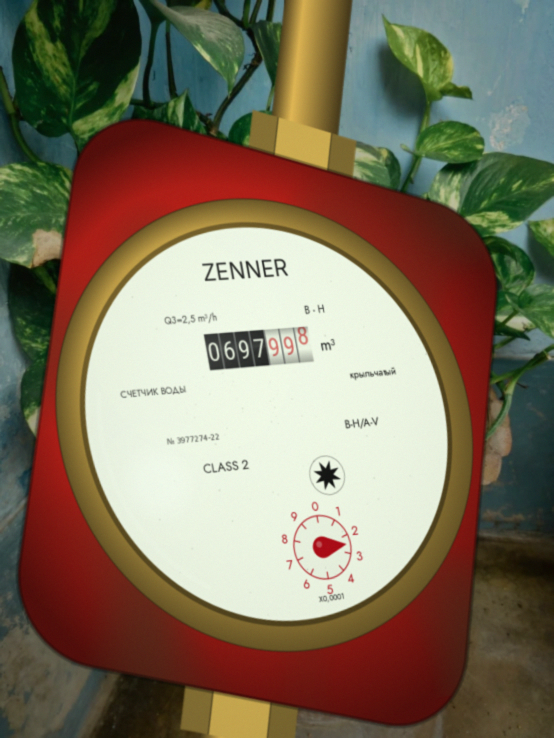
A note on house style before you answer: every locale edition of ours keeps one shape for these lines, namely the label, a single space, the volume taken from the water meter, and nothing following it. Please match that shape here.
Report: 697.9982 m³
